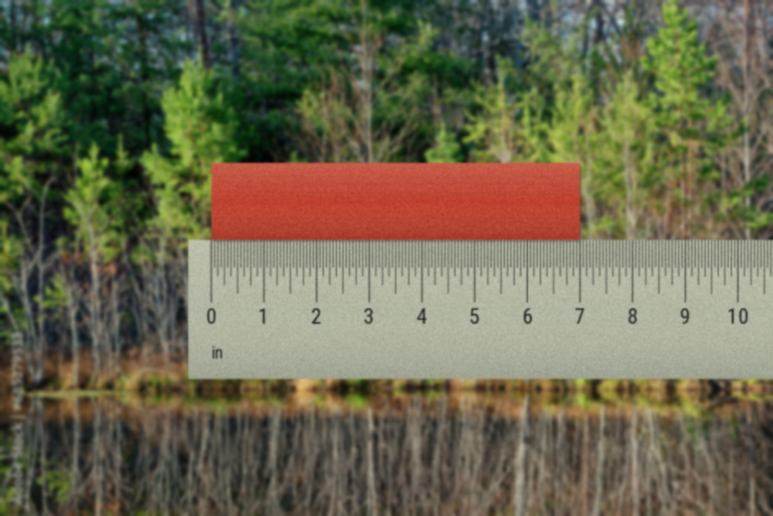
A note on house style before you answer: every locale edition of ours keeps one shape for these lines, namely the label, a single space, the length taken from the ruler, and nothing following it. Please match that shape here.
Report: 7 in
